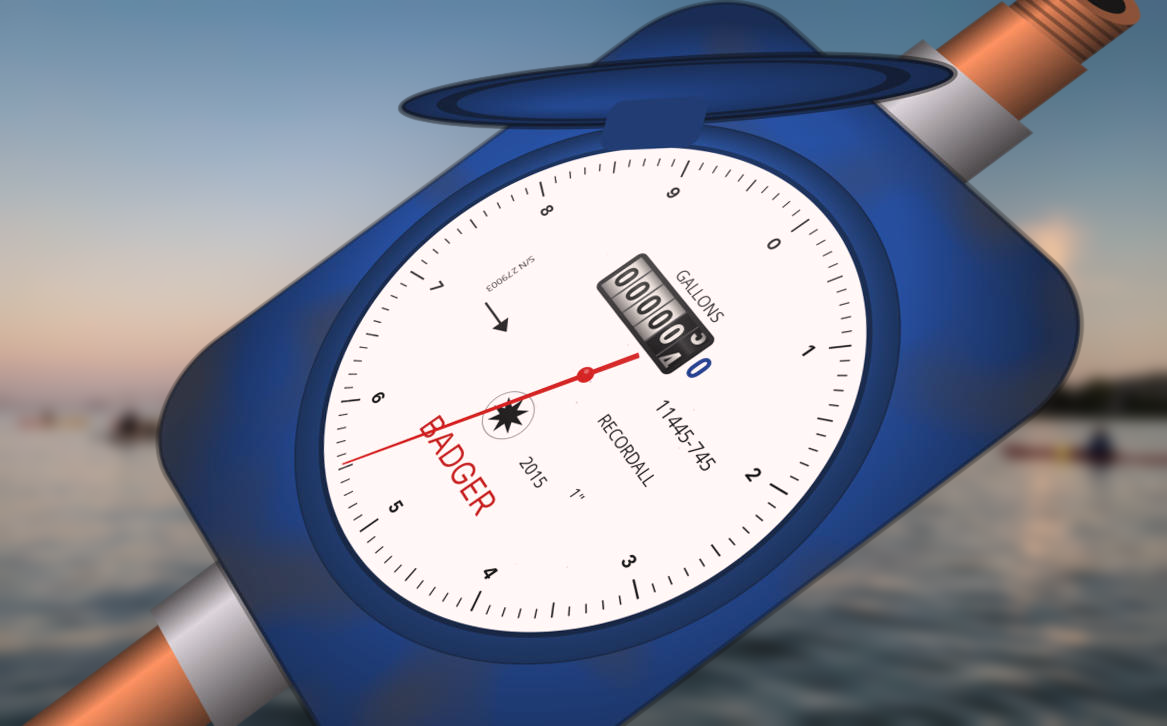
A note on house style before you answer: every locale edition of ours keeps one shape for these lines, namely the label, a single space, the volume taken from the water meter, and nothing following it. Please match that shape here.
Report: 35.5 gal
